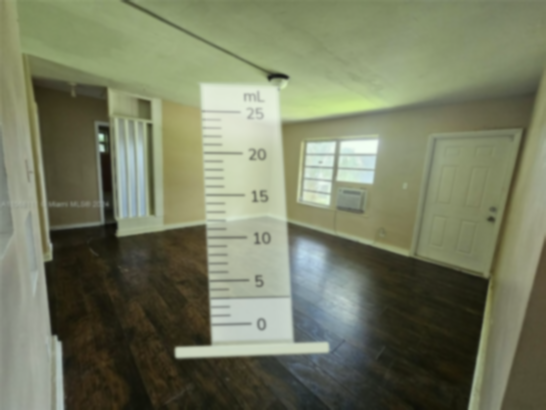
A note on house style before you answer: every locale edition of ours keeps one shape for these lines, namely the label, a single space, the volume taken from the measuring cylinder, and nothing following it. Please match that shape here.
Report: 3 mL
